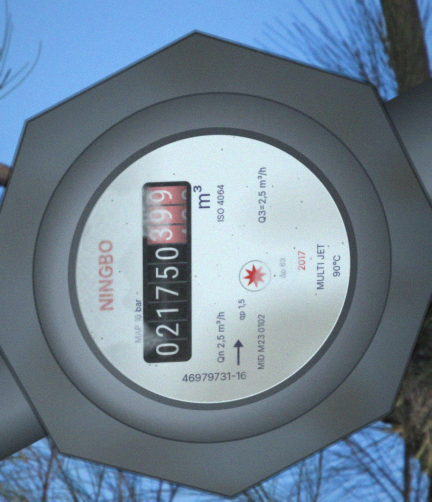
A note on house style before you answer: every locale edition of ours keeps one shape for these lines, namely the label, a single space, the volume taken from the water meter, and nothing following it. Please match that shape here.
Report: 21750.399 m³
